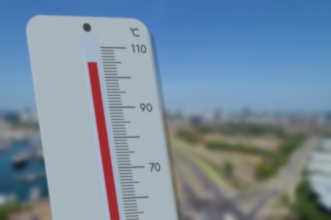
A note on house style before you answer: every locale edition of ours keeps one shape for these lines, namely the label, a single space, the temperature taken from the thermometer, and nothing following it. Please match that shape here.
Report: 105 °C
